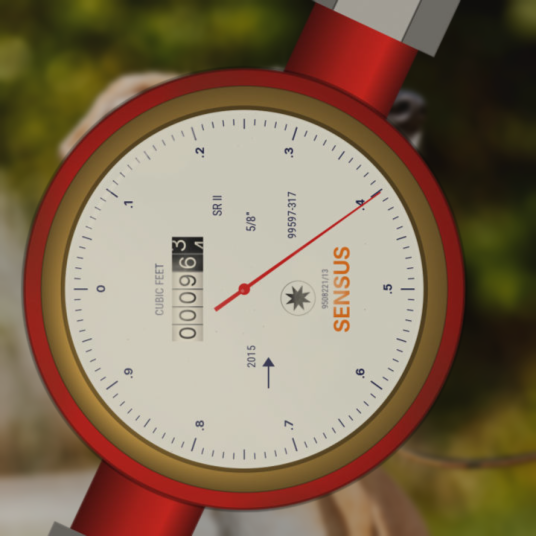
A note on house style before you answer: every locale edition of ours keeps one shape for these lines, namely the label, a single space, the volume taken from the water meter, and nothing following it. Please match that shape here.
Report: 963.40 ft³
